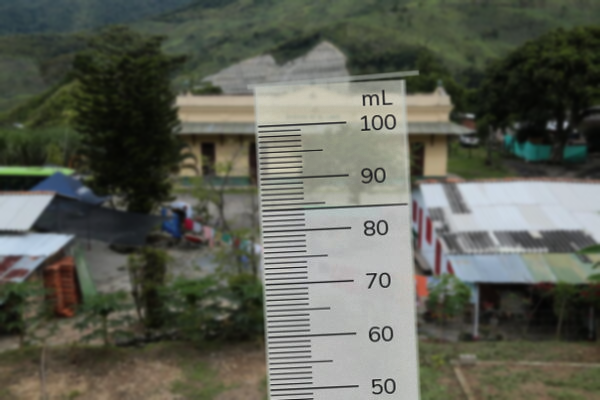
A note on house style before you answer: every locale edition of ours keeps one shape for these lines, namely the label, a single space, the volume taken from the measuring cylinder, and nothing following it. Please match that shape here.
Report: 84 mL
